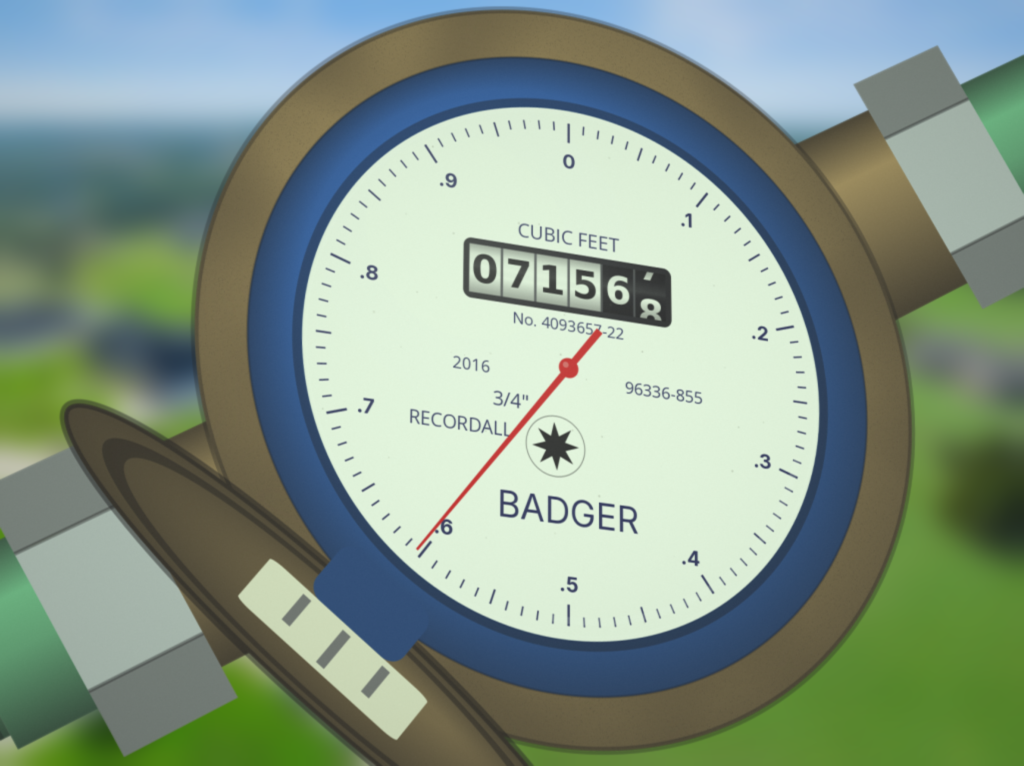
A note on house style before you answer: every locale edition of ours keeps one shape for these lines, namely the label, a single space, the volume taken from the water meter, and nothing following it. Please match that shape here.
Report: 71567.60 ft³
